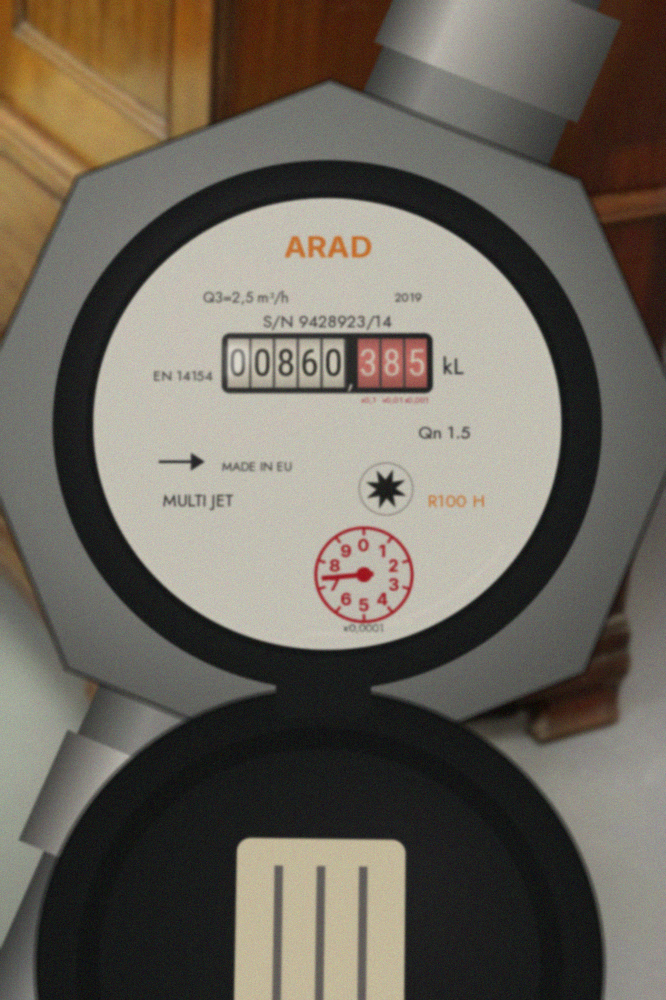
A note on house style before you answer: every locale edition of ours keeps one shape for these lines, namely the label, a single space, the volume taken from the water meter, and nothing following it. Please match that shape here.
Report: 860.3857 kL
